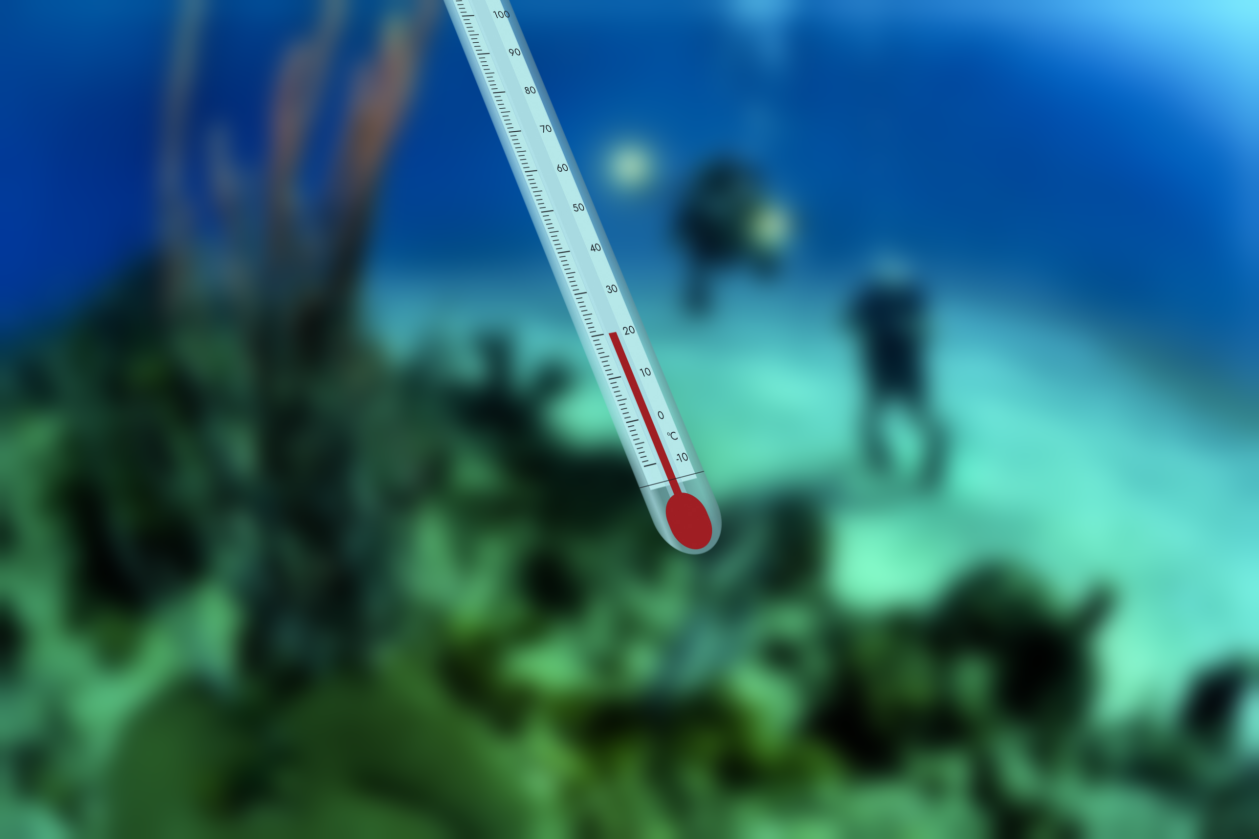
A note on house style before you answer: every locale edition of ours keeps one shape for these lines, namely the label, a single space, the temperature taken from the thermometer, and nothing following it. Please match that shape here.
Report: 20 °C
